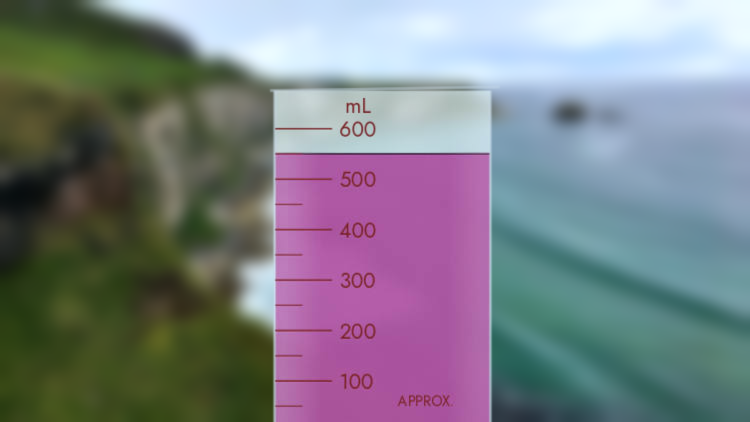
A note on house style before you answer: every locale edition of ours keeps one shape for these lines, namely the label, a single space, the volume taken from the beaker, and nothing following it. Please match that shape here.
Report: 550 mL
